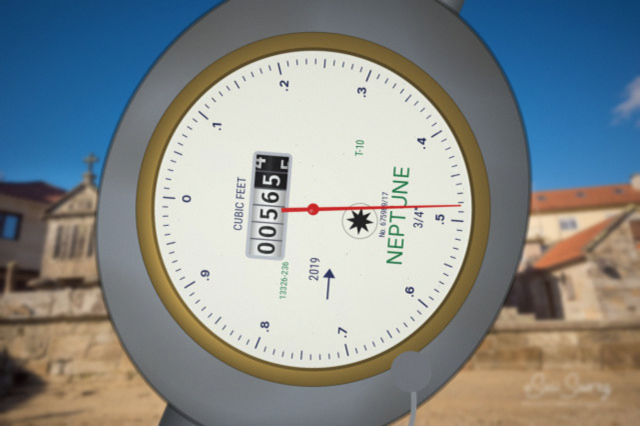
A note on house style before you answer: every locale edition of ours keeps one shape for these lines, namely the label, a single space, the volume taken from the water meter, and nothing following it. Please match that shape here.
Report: 5654.48 ft³
